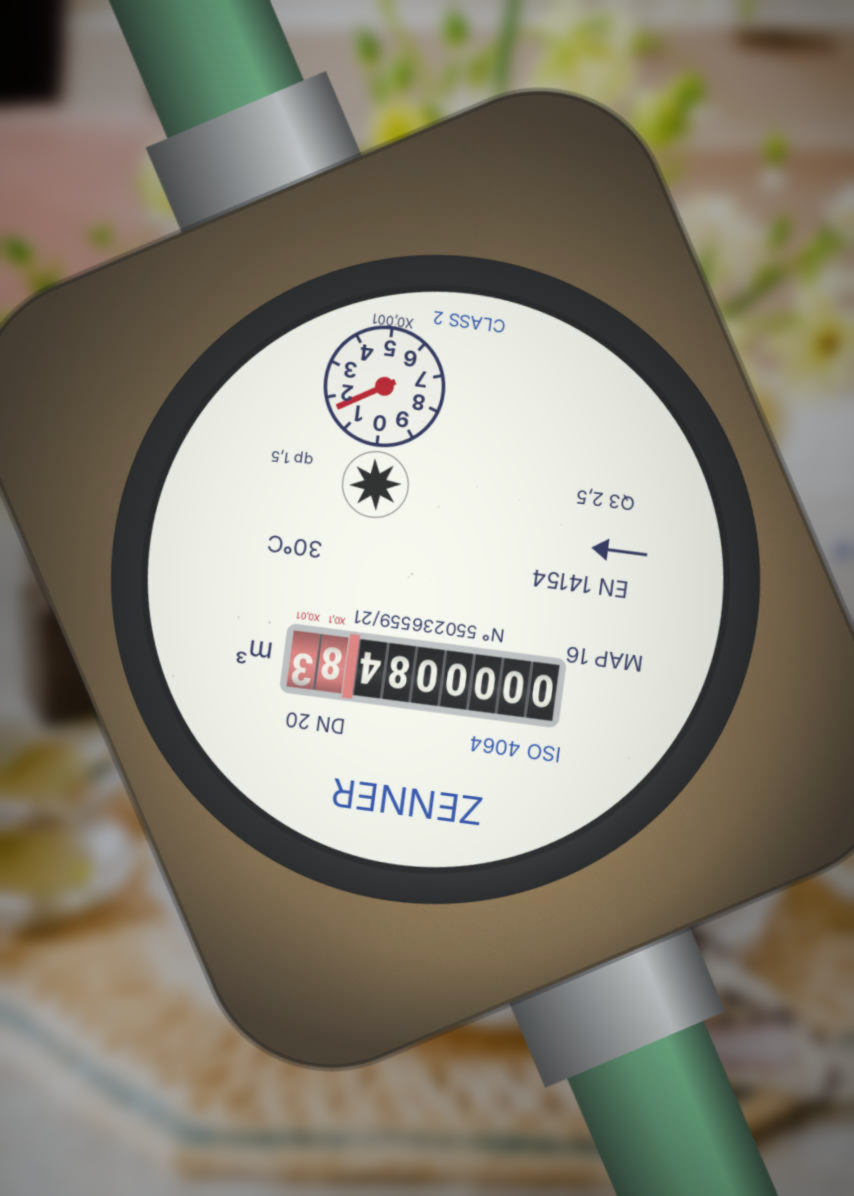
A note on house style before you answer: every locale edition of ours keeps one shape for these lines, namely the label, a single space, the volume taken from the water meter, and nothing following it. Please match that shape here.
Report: 84.831 m³
